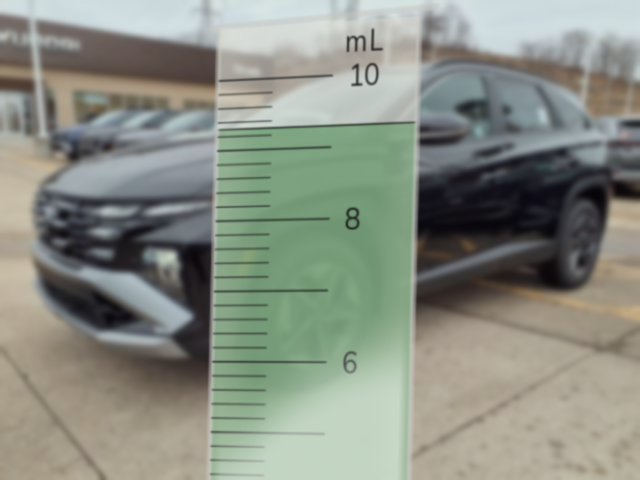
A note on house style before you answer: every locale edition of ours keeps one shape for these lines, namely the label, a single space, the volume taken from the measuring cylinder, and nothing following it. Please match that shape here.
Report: 9.3 mL
